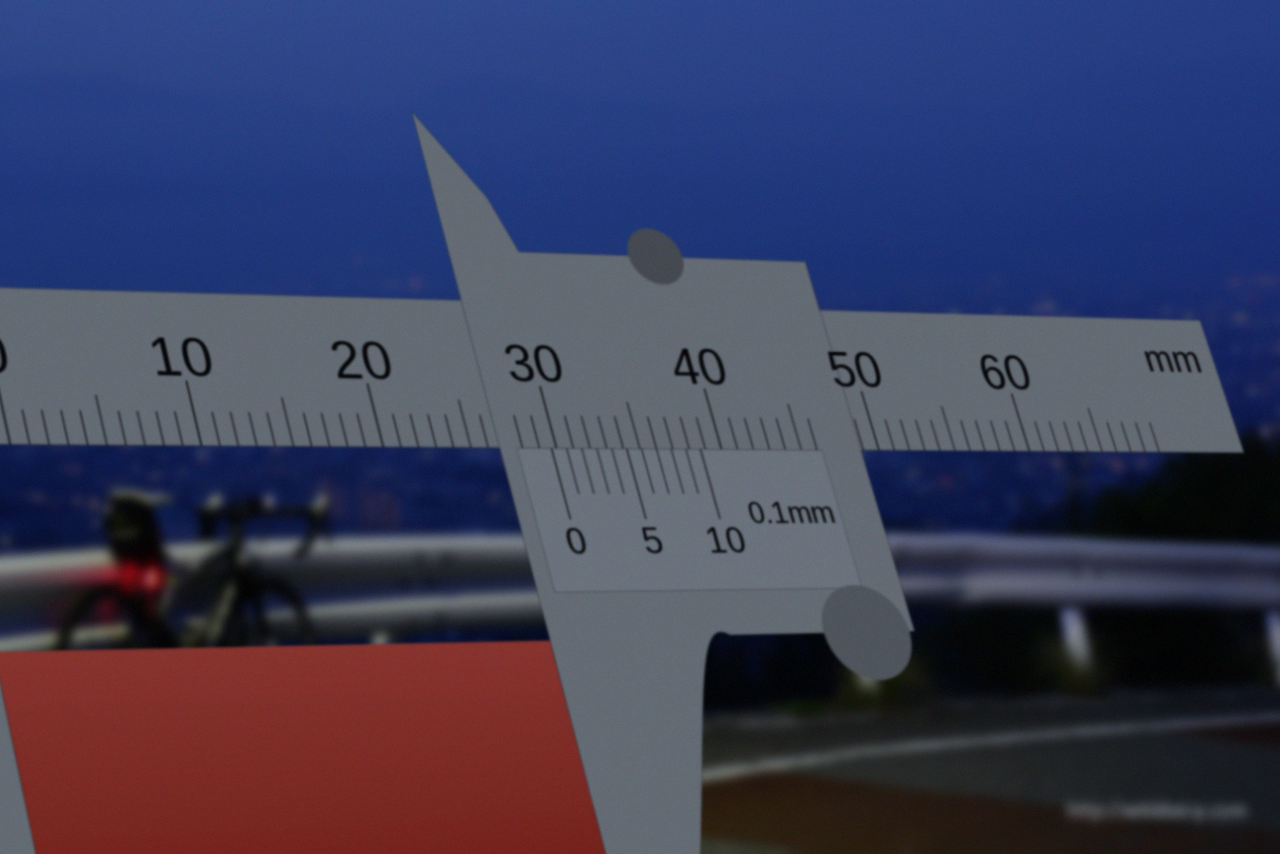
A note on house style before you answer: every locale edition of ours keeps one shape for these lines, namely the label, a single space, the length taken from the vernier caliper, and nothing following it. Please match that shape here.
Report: 29.7 mm
